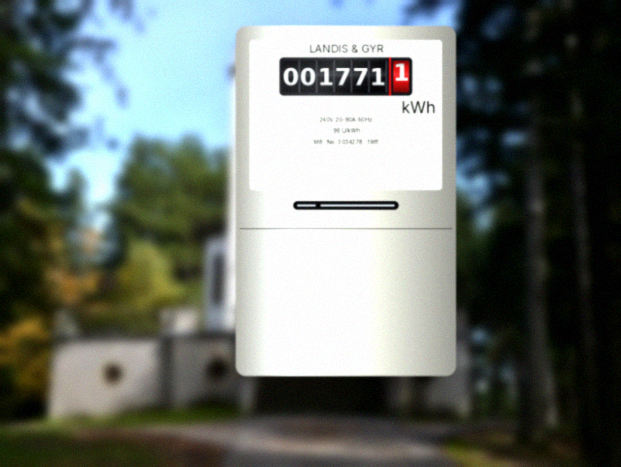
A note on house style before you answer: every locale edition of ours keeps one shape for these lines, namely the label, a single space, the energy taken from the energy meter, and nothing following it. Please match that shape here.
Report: 1771.1 kWh
